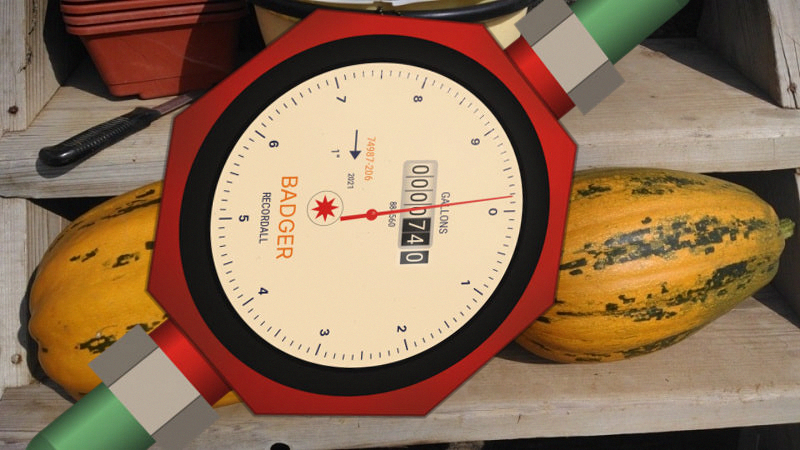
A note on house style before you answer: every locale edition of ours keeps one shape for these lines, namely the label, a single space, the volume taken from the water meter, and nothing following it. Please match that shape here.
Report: 739.8 gal
